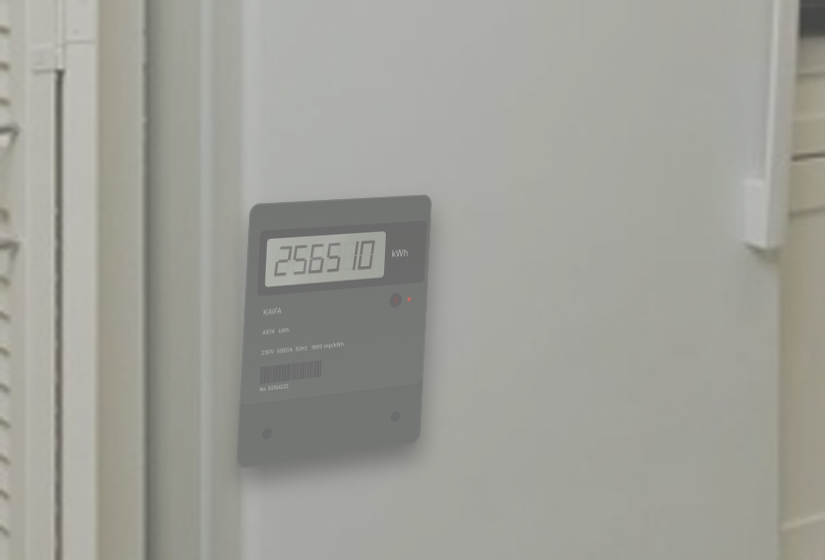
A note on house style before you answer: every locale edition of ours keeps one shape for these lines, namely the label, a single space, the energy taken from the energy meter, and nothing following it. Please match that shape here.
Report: 256510 kWh
